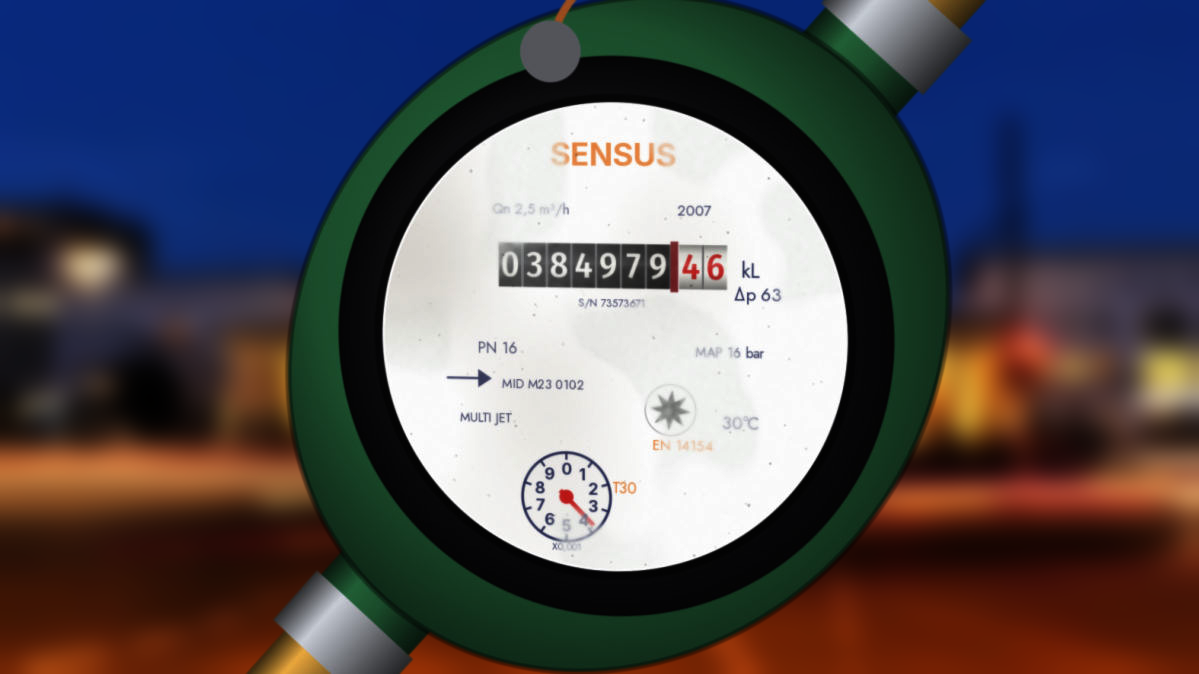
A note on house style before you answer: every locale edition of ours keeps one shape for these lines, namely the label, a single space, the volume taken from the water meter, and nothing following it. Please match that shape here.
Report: 384979.463 kL
